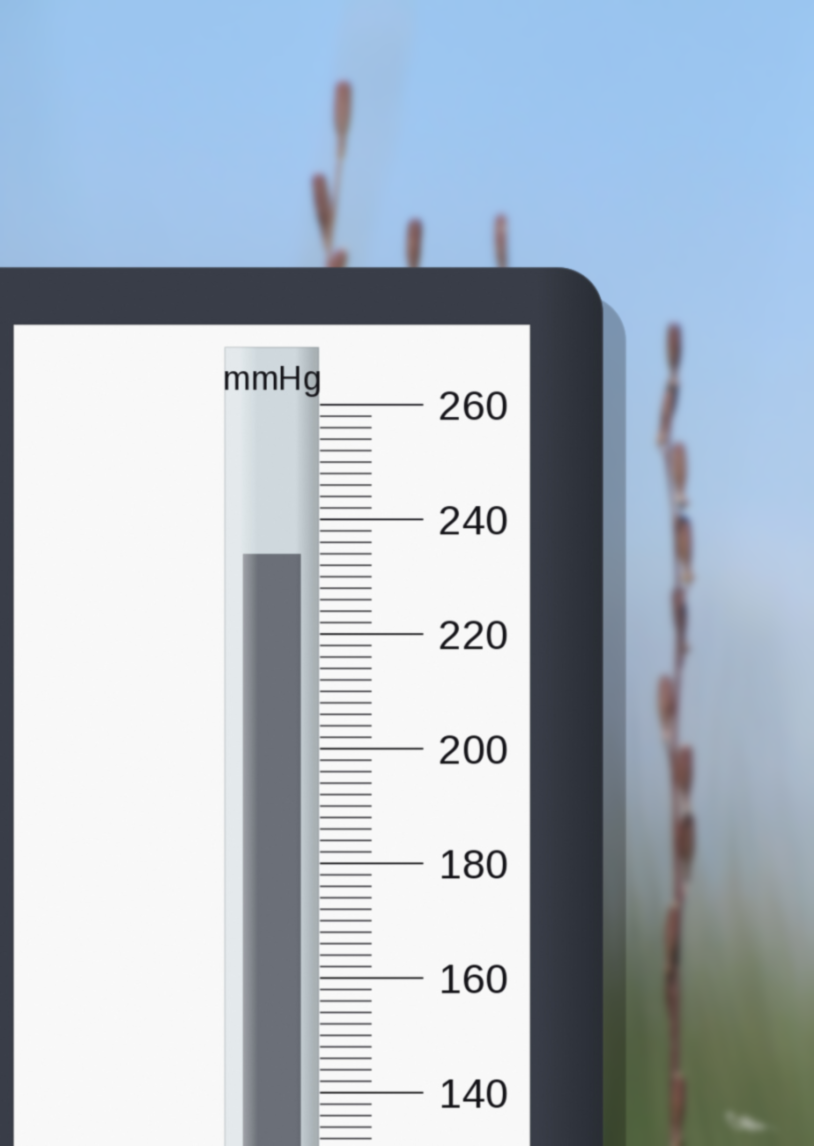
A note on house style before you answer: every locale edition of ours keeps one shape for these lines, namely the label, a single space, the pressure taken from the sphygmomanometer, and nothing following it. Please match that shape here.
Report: 234 mmHg
